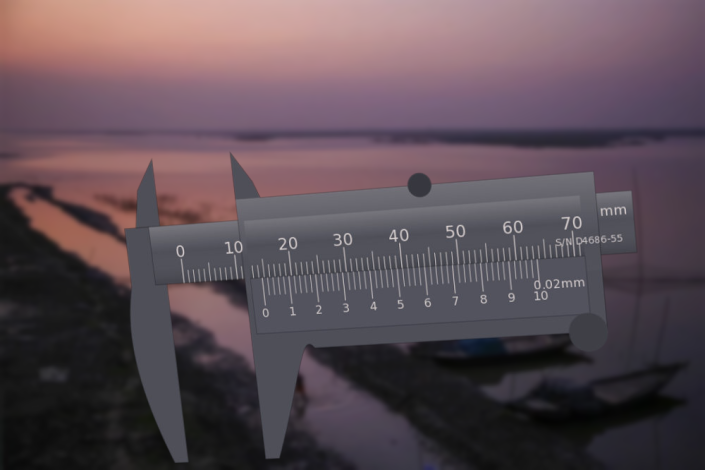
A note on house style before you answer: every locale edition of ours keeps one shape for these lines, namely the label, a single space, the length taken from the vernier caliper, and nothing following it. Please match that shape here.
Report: 14.6 mm
